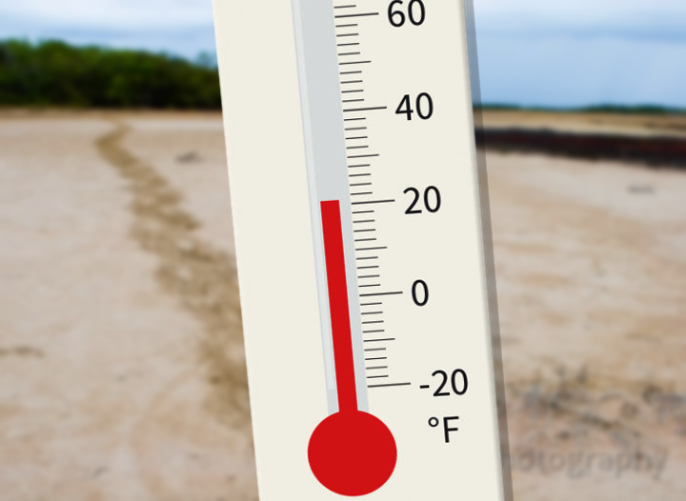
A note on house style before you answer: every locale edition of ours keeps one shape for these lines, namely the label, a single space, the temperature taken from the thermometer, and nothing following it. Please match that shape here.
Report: 21 °F
